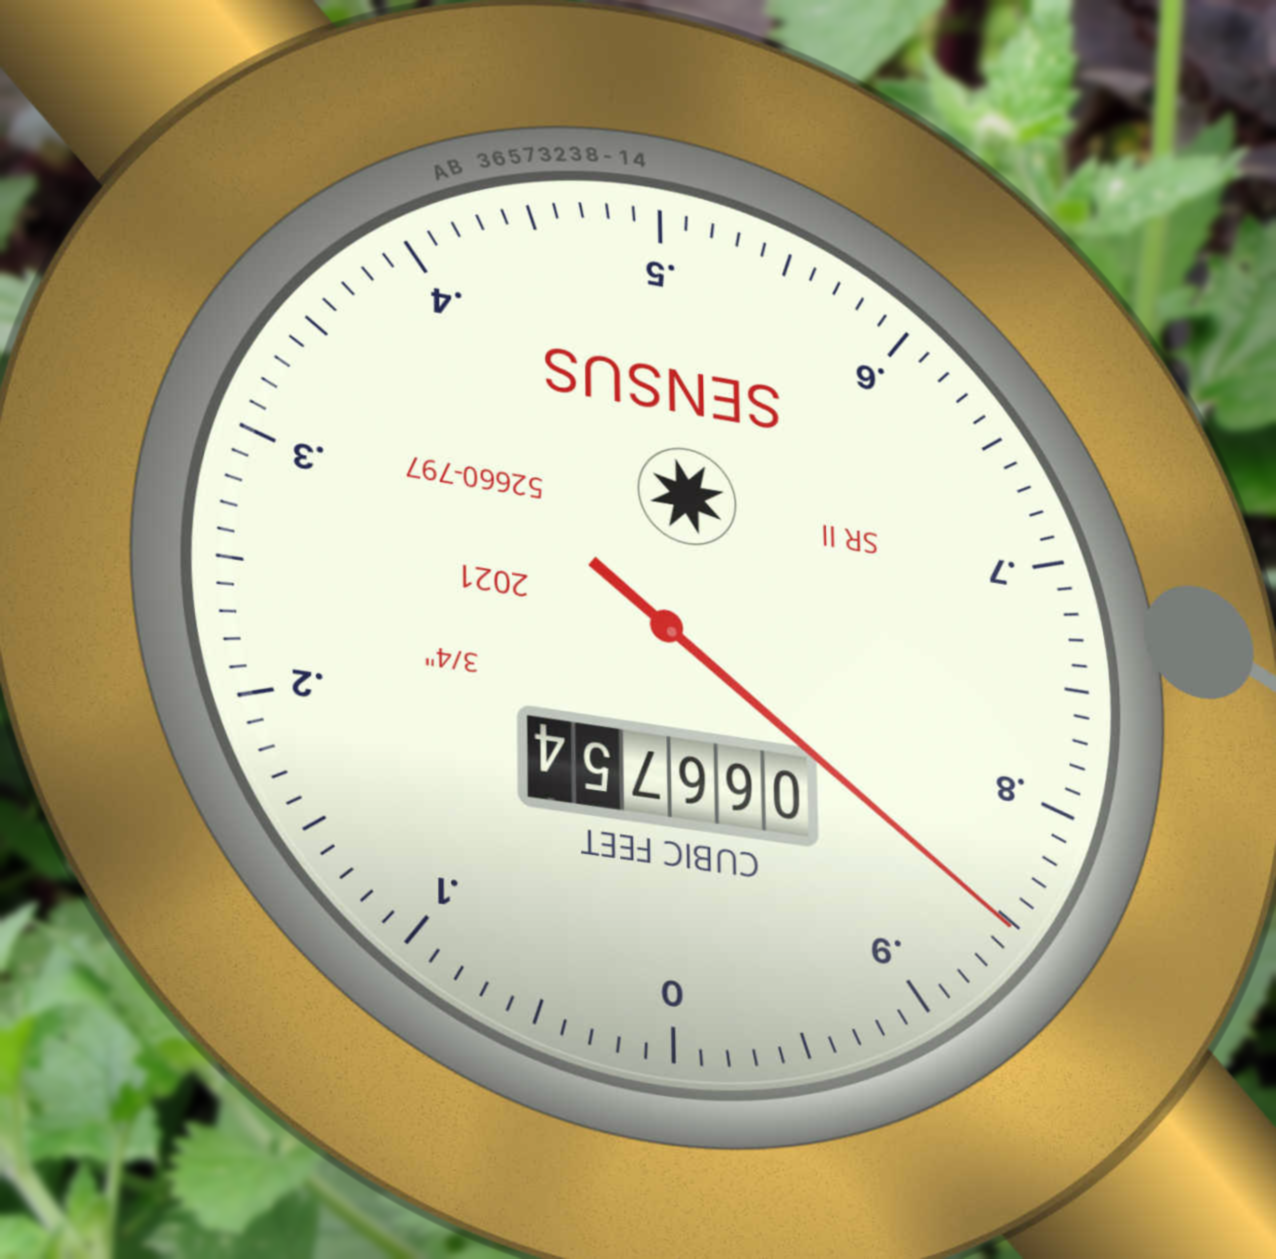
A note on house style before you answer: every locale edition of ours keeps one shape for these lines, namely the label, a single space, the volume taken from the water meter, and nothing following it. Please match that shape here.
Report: 66753.85 ft³
